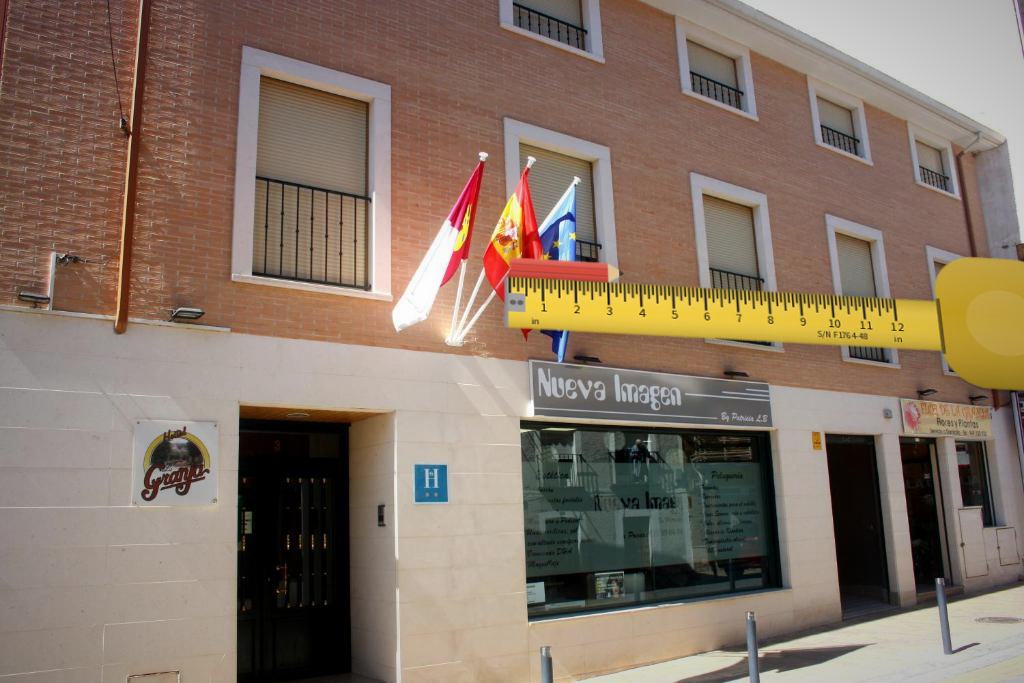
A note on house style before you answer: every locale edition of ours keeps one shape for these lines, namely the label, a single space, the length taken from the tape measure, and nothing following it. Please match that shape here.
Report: 3.5 in
